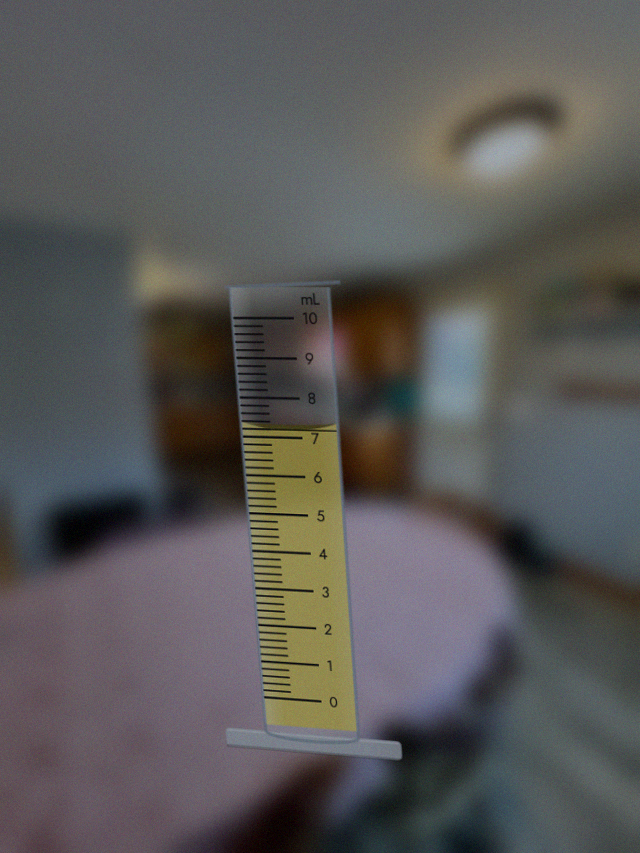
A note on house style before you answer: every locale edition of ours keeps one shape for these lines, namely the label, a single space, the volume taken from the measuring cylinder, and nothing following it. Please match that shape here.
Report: 7.2 mL
